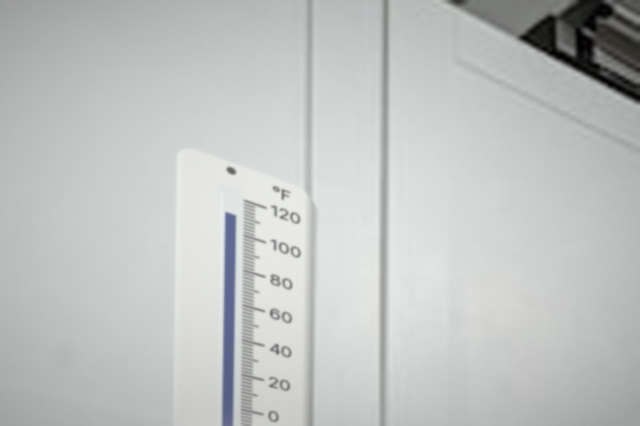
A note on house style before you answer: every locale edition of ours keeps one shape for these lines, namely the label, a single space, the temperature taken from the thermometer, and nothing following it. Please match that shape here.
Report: 110 °F
